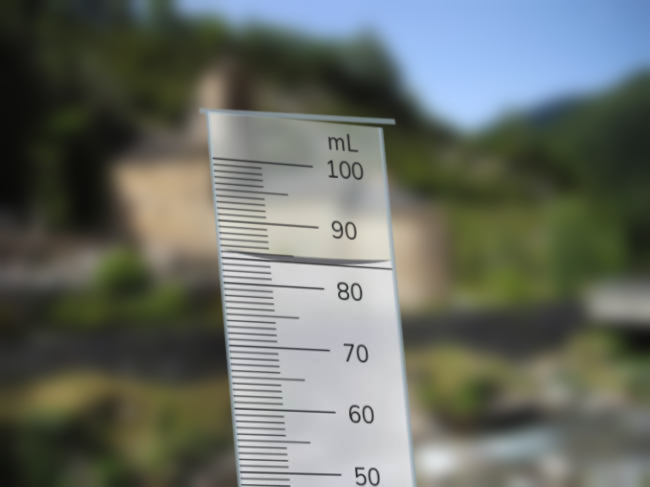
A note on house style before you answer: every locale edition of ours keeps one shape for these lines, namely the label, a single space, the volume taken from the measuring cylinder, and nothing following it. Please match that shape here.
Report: 84 mL
